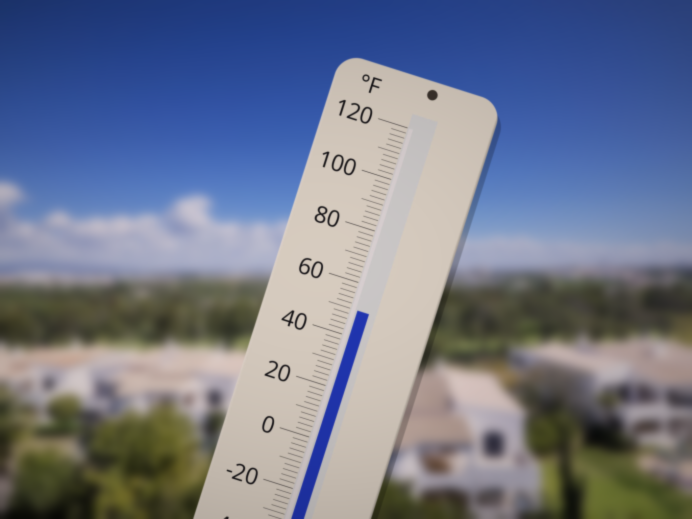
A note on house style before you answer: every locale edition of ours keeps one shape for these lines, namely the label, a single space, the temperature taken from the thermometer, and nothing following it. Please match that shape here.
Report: 50 °F
